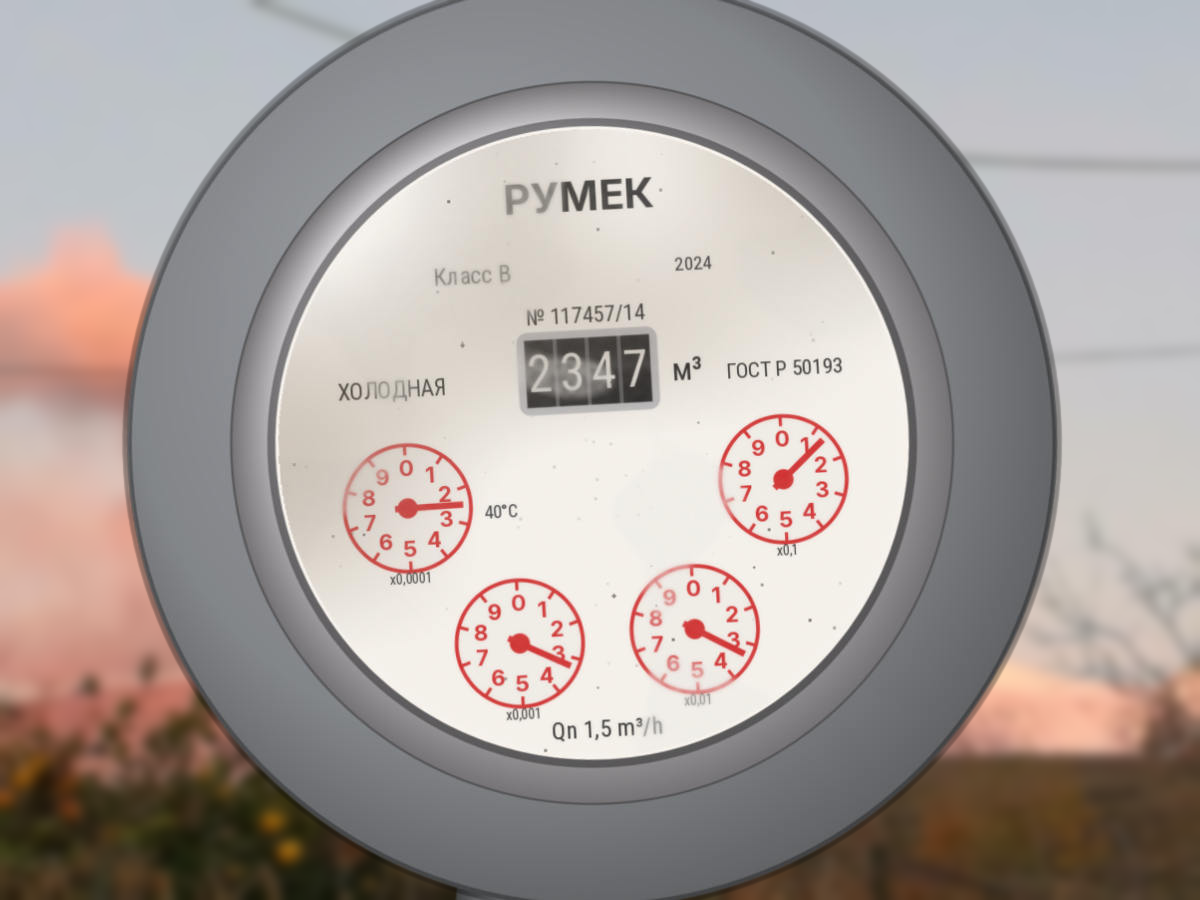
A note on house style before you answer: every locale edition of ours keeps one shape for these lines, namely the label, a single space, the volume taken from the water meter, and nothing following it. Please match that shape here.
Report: 2347.1332 m³
